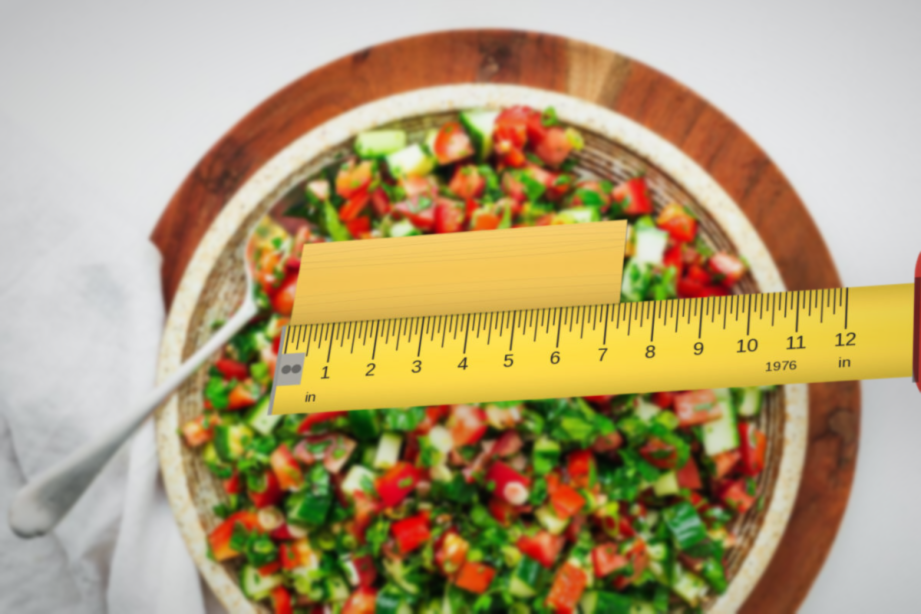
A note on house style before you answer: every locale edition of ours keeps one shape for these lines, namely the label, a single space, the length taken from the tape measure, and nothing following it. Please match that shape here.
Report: 7.25 in
